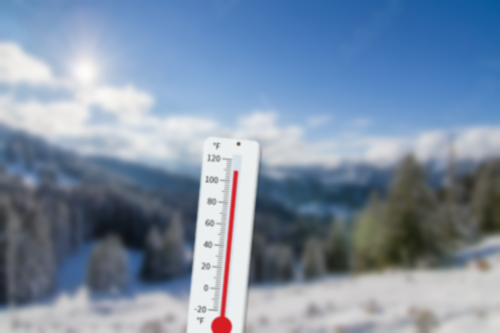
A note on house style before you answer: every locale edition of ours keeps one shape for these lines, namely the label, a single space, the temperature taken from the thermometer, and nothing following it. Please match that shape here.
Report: 110 °F
